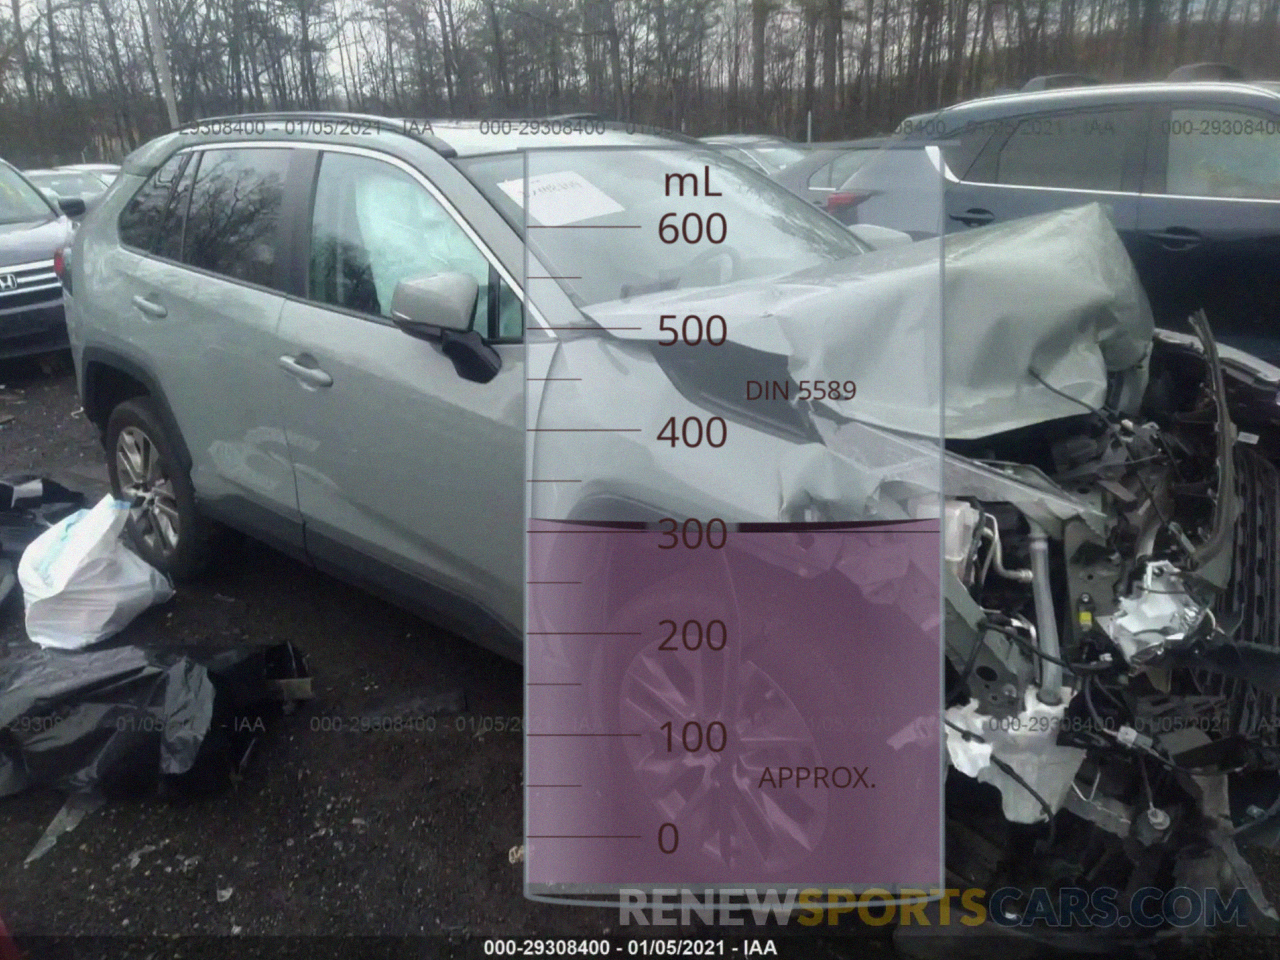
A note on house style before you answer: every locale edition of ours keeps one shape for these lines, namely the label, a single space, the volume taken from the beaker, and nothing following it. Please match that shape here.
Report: 300 mL
